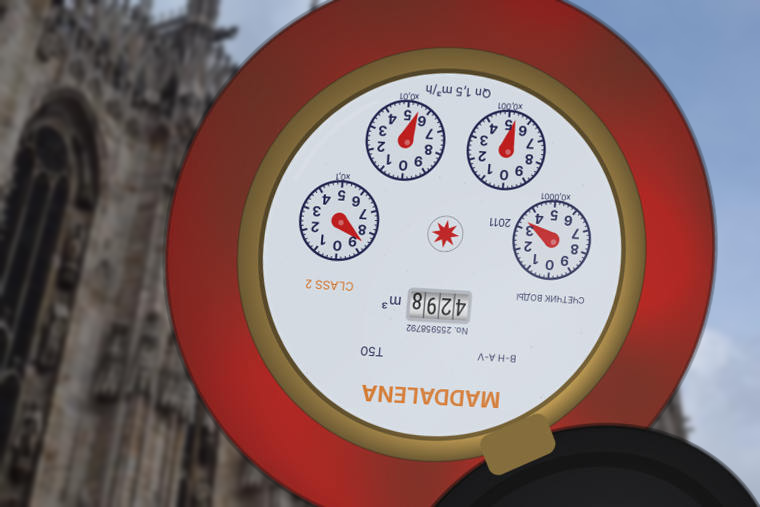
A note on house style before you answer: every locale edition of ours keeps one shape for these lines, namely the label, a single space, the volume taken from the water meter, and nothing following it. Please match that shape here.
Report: 4297.8553 m³
